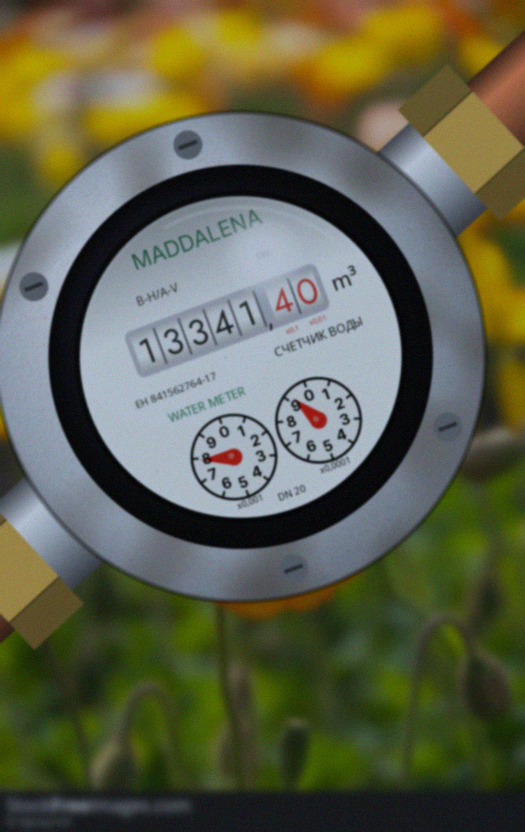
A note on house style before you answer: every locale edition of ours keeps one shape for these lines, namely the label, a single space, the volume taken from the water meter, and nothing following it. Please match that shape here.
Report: 13341.4079 m³
